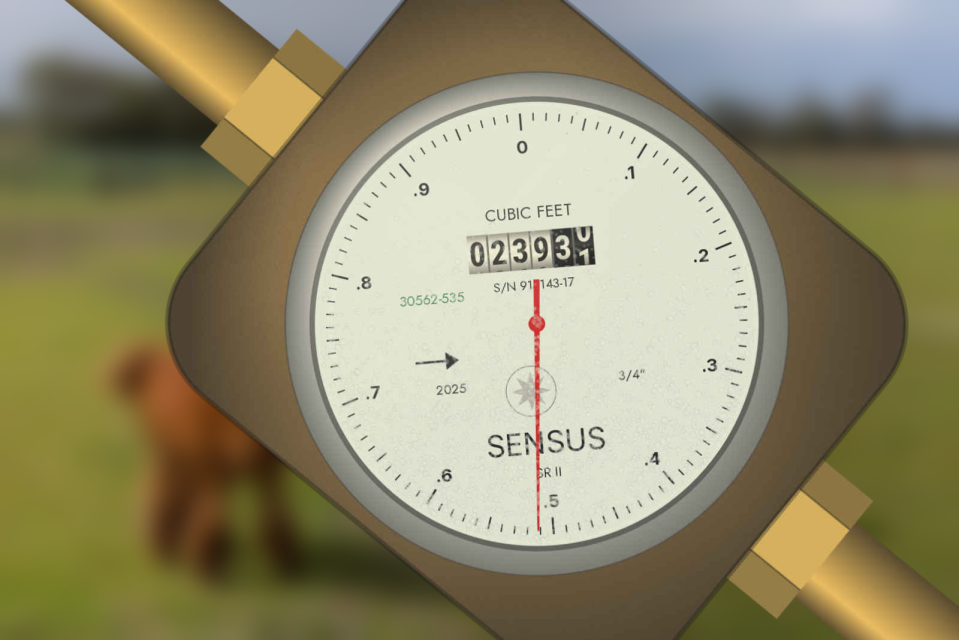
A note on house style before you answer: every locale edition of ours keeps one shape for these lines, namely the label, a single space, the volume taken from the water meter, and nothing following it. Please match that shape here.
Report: 23930.51 ft³
